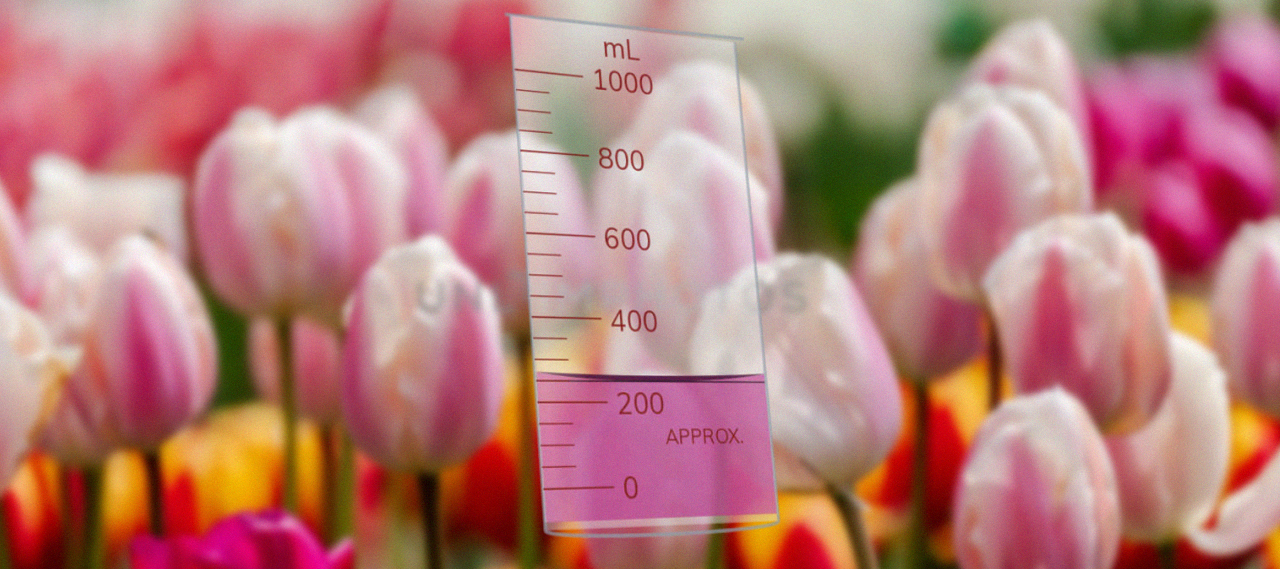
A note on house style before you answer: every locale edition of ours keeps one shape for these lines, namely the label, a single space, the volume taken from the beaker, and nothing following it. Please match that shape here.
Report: 250 mL
